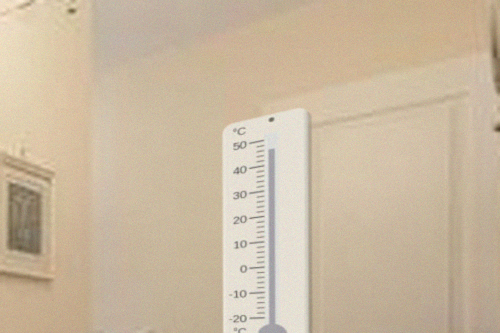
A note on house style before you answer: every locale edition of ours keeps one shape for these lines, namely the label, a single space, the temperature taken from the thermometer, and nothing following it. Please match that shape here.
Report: 46 °C
